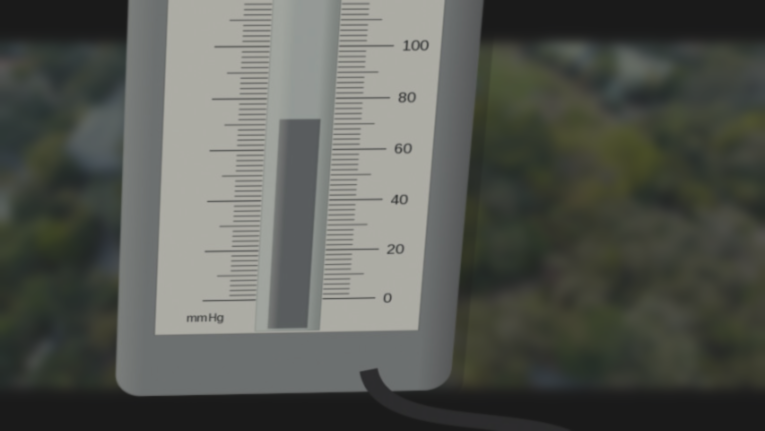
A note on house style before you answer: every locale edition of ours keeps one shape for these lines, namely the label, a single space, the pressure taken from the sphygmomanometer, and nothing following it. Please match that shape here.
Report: 72 mmHg
